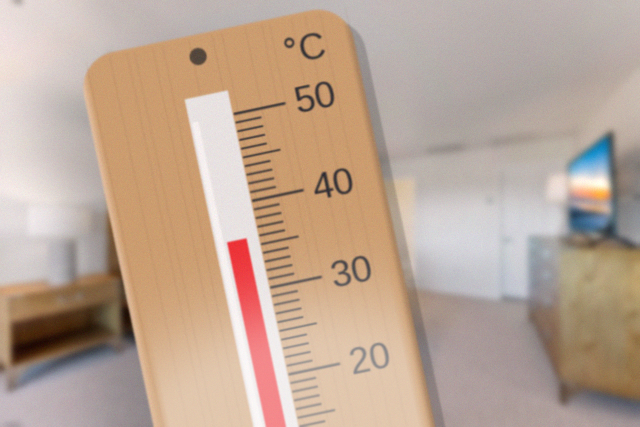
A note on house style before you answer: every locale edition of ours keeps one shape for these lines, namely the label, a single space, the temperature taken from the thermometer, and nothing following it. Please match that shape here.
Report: 36 °C
